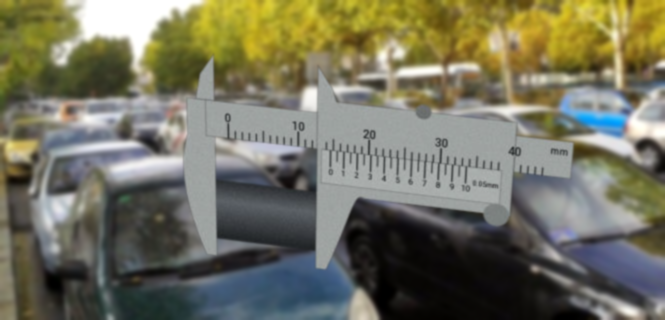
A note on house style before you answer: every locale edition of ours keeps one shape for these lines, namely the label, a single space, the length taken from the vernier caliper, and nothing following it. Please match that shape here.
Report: 14.6 mm
